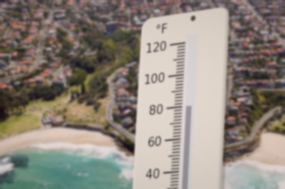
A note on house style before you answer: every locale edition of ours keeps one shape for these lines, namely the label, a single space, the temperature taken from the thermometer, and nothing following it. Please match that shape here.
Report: 80 °F
